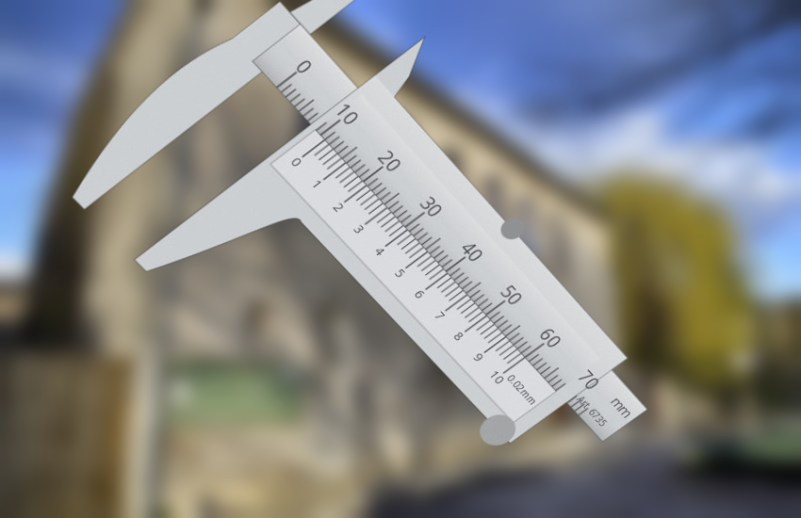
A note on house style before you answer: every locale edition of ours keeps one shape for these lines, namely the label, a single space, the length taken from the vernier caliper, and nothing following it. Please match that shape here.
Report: 11.0 mm
